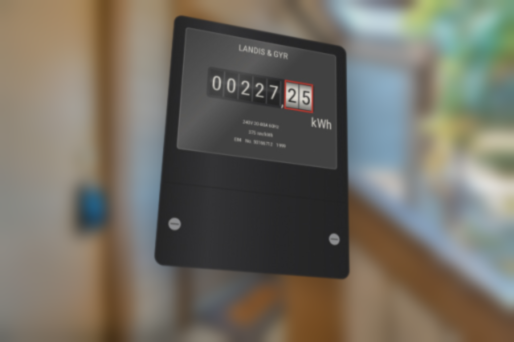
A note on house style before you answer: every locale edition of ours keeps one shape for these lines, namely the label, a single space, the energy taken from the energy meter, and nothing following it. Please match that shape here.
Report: 227.25 kWh
